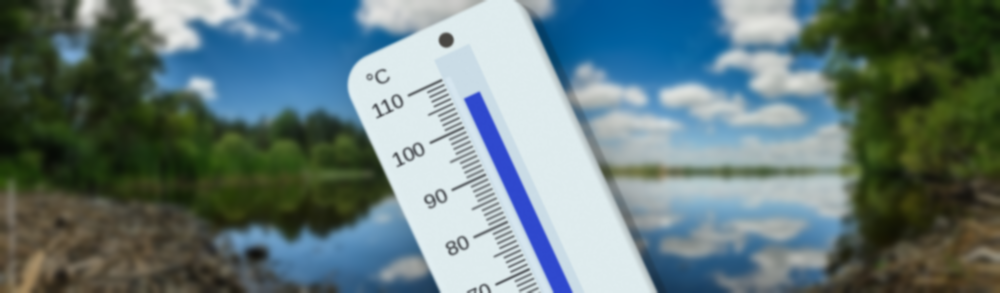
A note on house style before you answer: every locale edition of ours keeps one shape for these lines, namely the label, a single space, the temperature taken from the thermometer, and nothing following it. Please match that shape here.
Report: 105 °C
